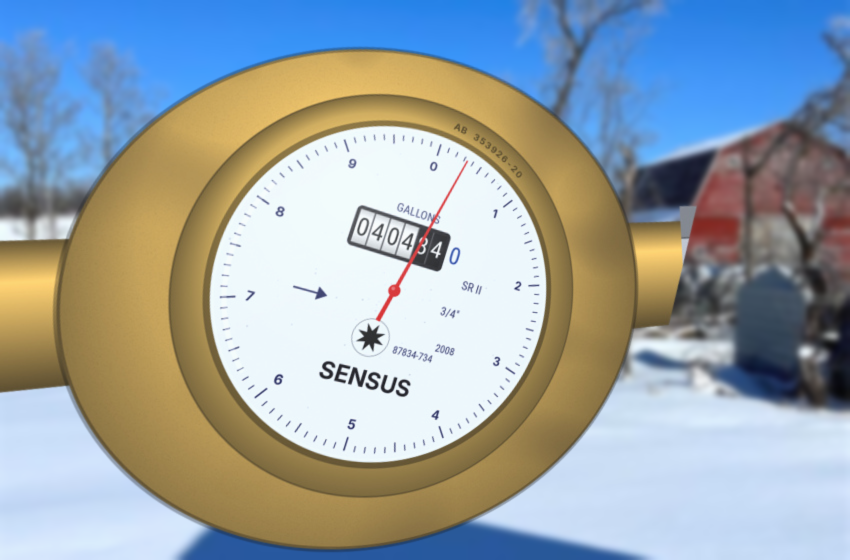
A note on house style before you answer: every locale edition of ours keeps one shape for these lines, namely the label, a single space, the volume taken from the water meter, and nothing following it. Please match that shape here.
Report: 404840.3 gal
